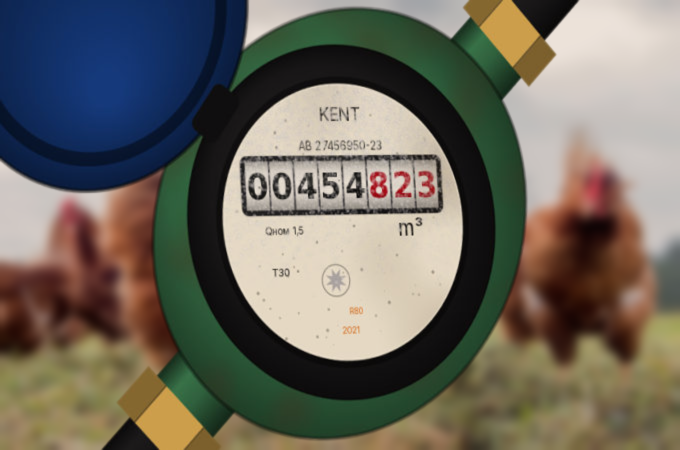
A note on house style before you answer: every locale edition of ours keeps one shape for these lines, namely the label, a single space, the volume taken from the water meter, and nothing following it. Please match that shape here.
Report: 454.823 m³
